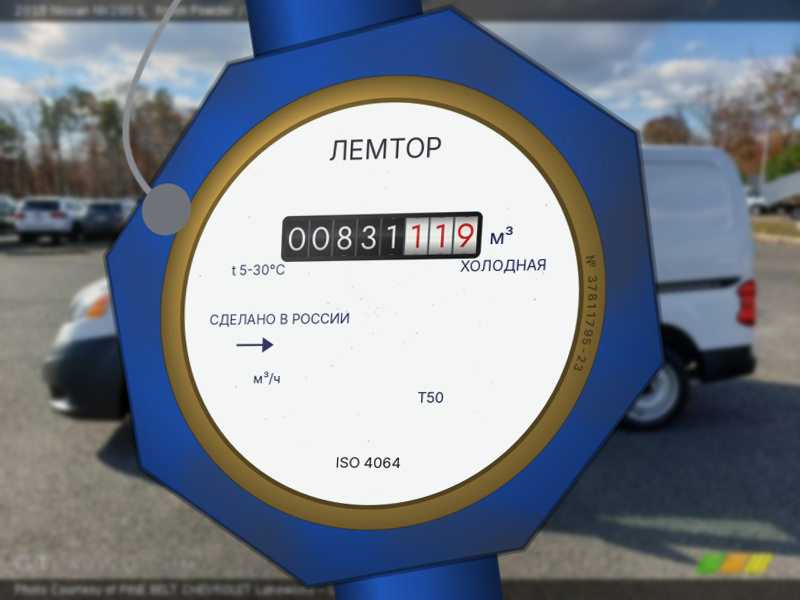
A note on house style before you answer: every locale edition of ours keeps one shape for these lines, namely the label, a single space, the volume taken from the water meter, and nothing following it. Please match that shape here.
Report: 831.119 m³
